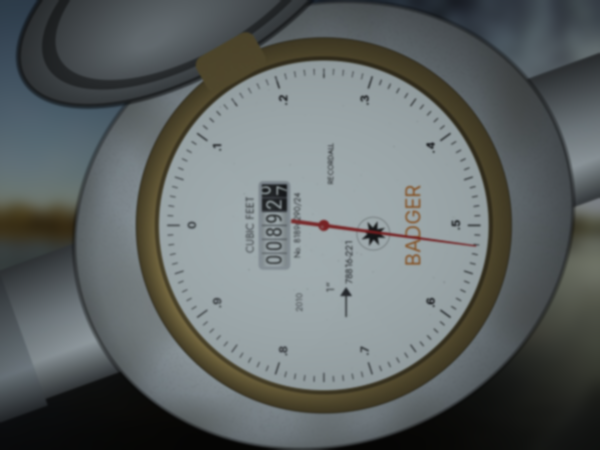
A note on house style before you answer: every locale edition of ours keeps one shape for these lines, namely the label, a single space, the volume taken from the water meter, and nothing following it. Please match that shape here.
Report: 8926.52 ft³
